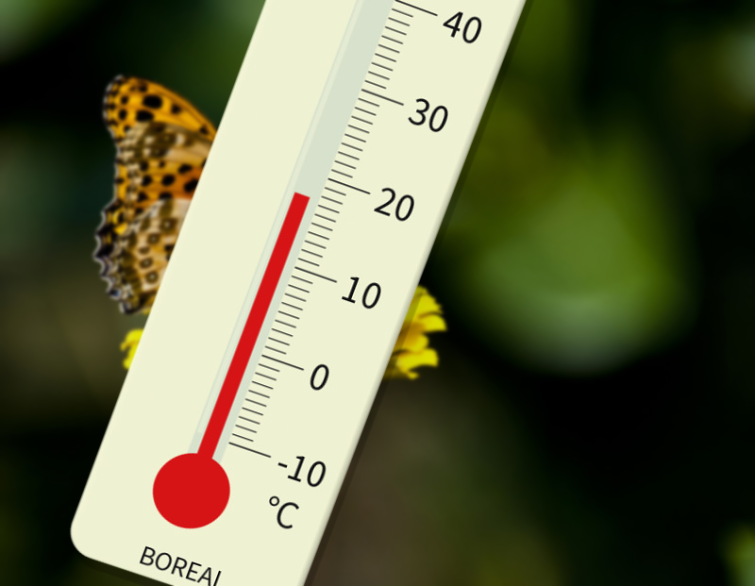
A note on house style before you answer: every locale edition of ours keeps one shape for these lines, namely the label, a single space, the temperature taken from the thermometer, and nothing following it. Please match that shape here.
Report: 17.5 °C
